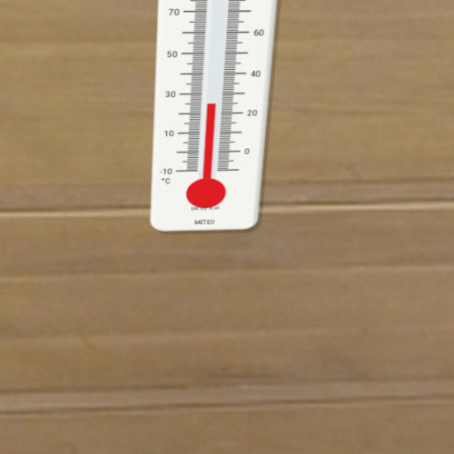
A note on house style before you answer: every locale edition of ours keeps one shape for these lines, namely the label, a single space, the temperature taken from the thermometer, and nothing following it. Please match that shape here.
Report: 25 °C
